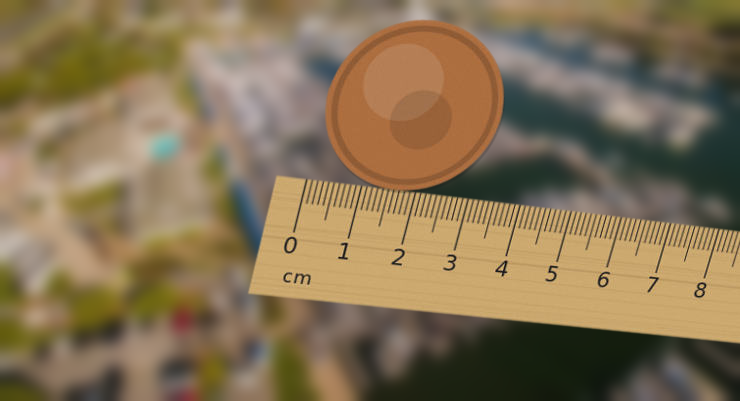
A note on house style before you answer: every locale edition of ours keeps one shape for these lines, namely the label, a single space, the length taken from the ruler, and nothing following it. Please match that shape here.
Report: 3.2 cm
